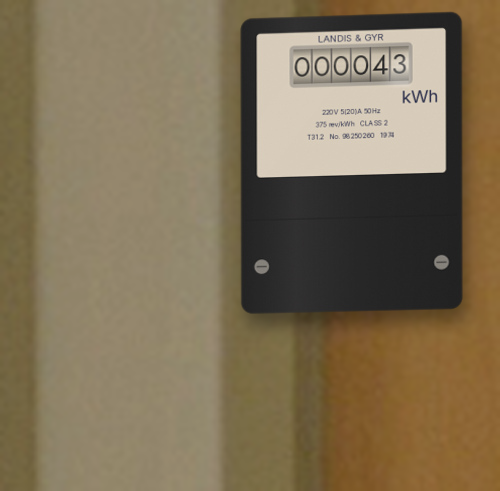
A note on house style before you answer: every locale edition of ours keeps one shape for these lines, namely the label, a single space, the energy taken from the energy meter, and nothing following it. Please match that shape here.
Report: 43 kWh
